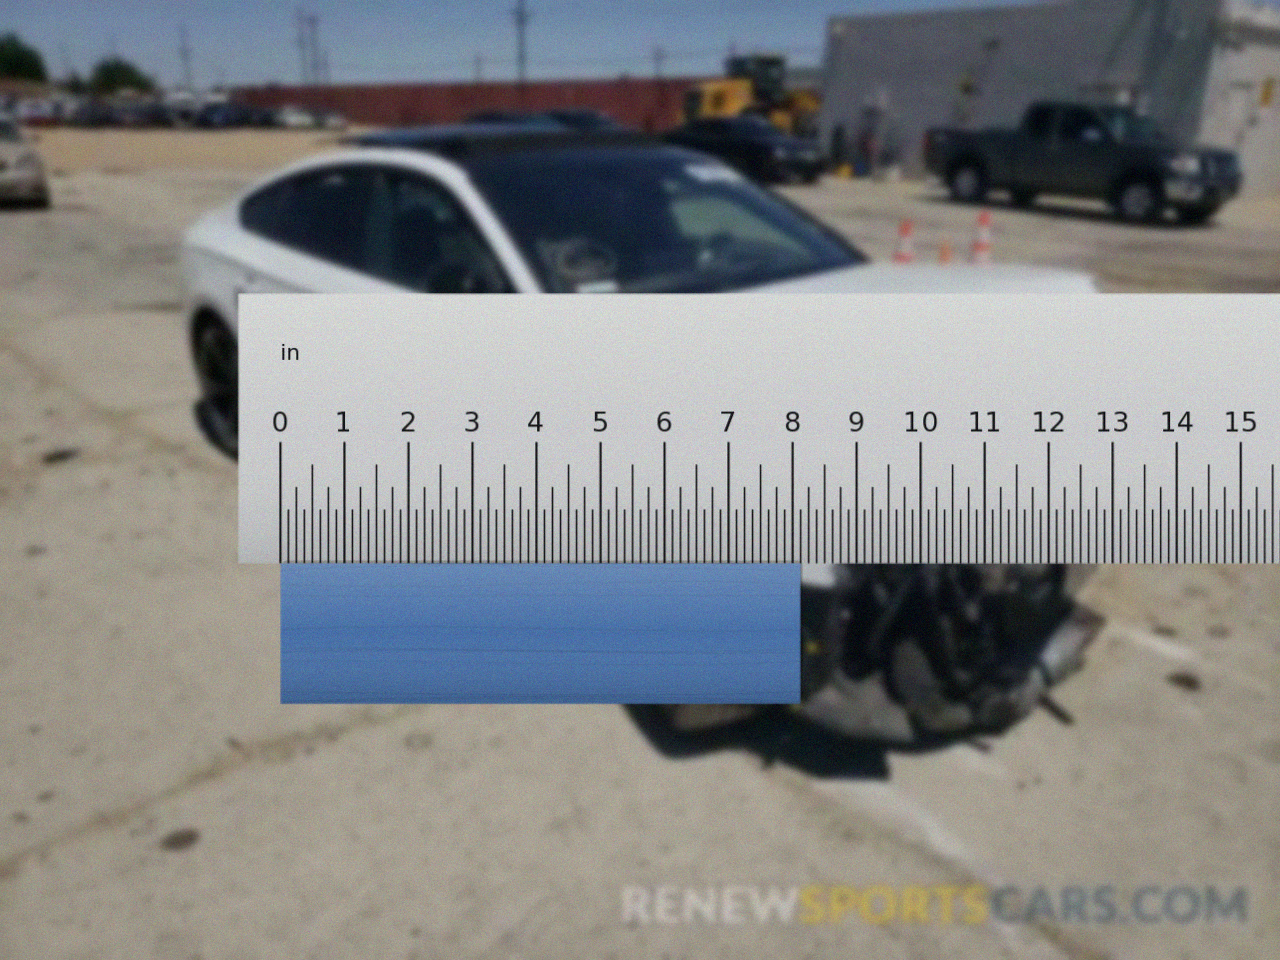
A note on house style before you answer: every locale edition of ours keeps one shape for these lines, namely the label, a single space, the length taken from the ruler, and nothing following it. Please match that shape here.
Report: 8.125 in
